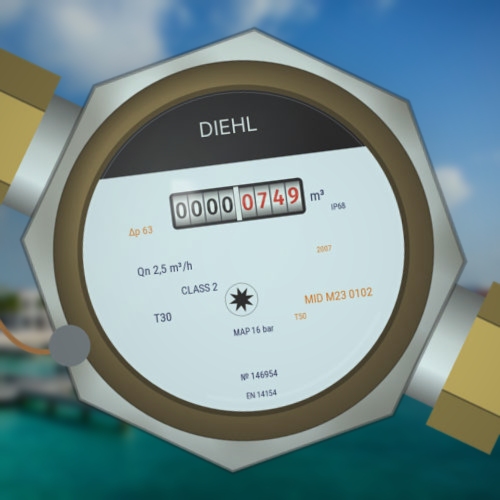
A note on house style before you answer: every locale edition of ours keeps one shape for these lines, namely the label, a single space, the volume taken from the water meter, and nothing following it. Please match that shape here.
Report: 0.0749 m³
